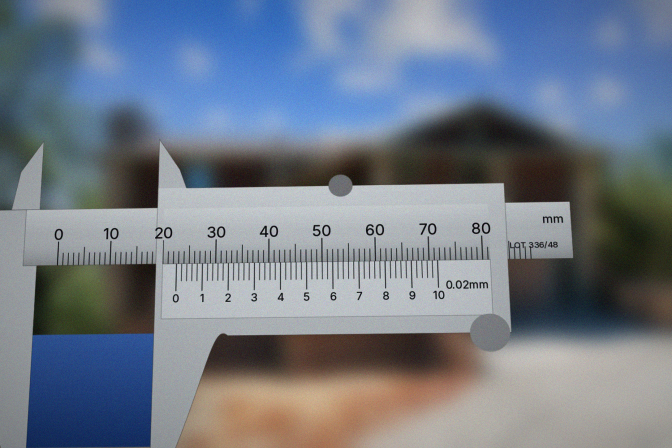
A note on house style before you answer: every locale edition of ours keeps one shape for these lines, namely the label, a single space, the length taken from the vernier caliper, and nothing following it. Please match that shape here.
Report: 22.6 mm
